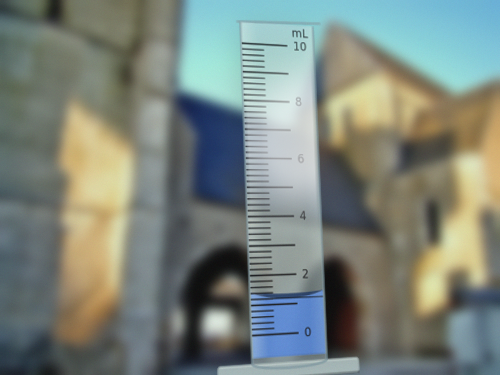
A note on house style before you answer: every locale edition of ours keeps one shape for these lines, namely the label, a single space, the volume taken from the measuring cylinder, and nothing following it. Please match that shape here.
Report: 1.2 mL
